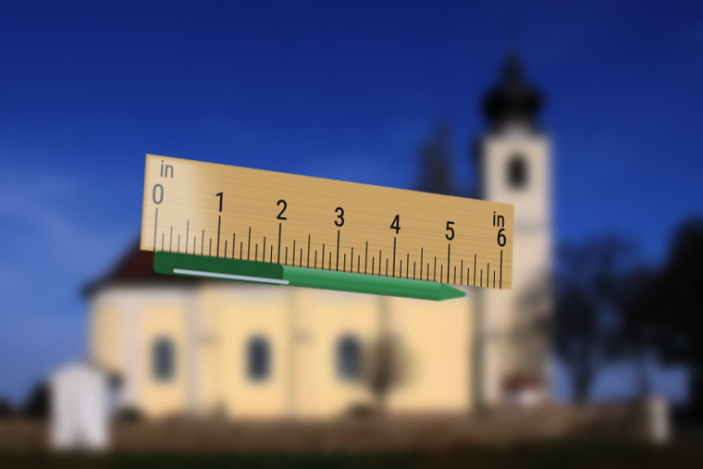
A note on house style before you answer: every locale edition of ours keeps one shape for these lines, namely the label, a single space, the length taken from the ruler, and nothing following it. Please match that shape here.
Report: 5.5 in
